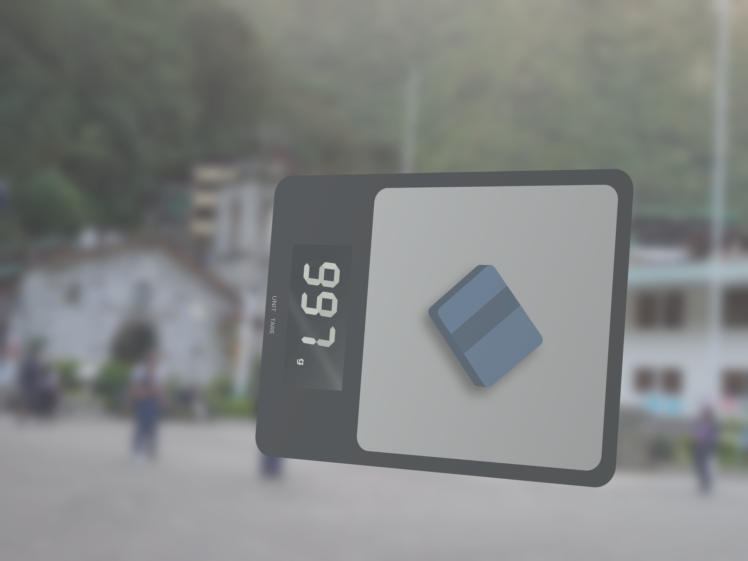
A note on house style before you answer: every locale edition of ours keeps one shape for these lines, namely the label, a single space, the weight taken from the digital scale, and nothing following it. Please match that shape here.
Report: 997 g
